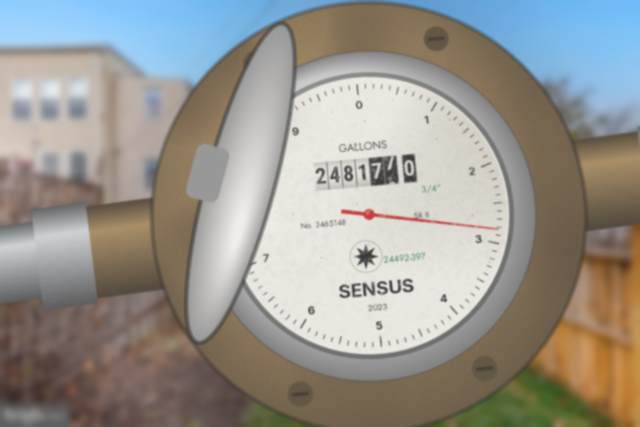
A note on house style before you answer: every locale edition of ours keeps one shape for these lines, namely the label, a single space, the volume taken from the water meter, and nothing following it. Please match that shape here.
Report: 2481772.8 gal
